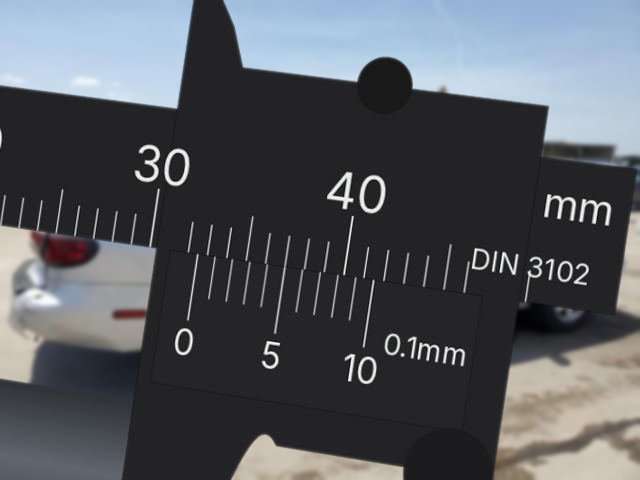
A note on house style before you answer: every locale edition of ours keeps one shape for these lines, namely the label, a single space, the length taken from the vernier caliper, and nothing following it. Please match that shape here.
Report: 32.5 mm
